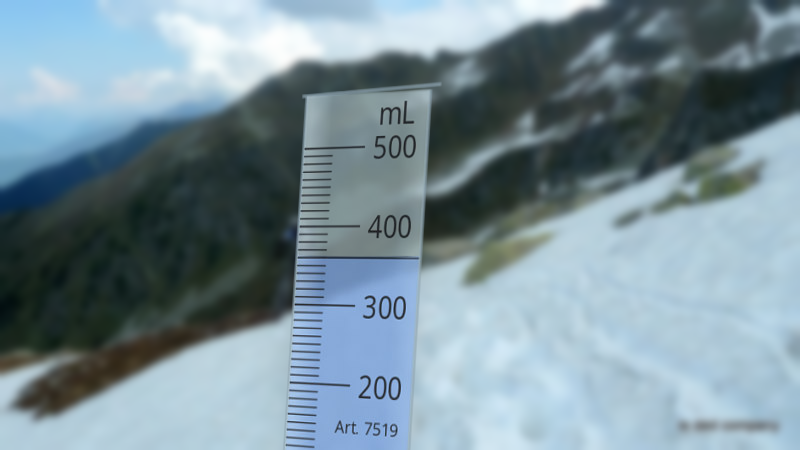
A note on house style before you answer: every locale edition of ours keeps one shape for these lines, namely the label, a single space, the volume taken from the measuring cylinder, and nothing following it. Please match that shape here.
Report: 360 mL
